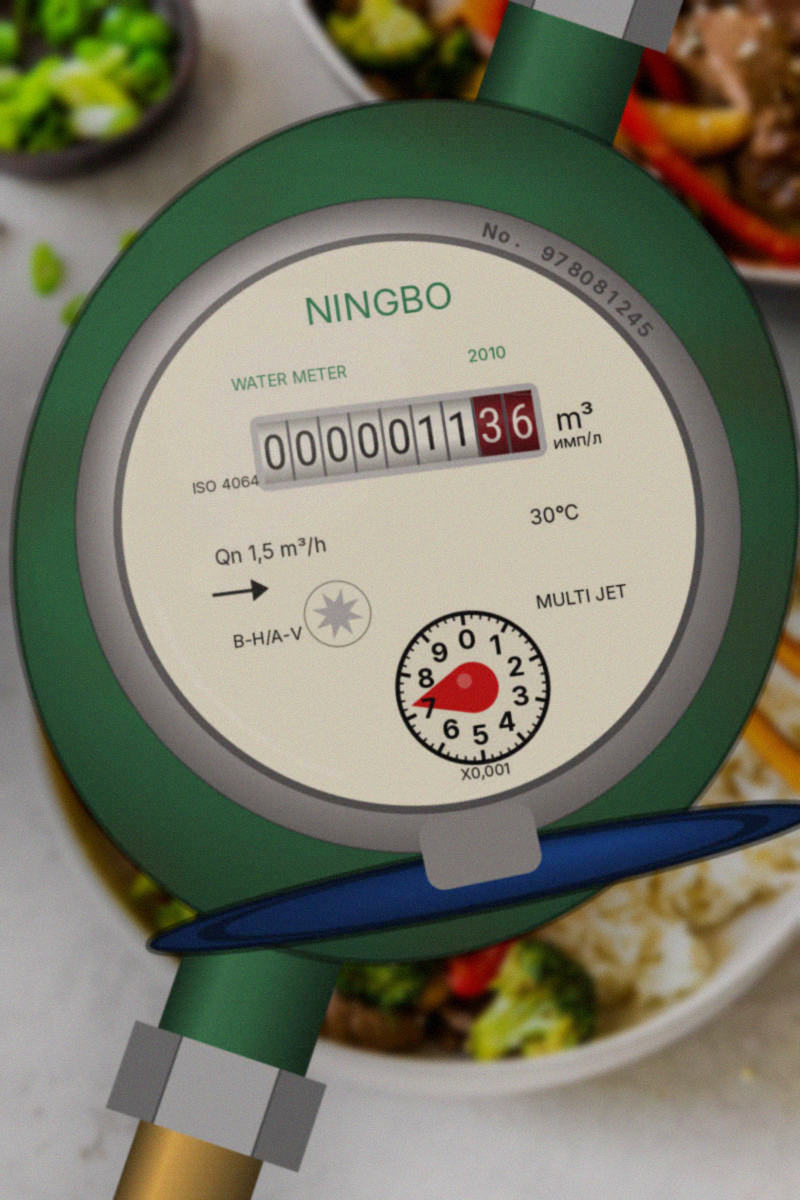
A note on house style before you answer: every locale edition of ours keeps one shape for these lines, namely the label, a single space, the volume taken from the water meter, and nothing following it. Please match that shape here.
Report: 11.367 m³
